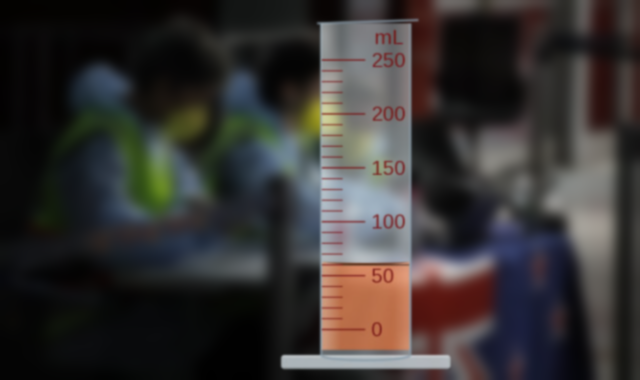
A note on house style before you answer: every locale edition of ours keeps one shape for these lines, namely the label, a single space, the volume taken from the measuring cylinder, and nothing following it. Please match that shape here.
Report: 60 mL
